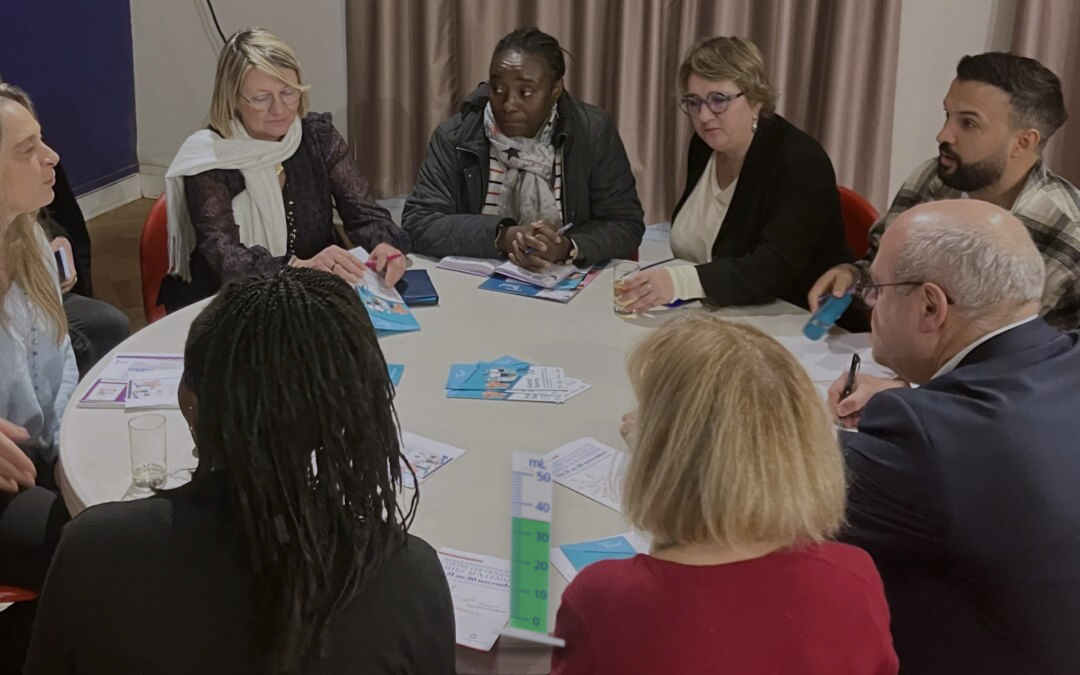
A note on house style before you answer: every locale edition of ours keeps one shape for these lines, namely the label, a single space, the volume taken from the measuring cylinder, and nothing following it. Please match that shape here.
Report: 35 mL
